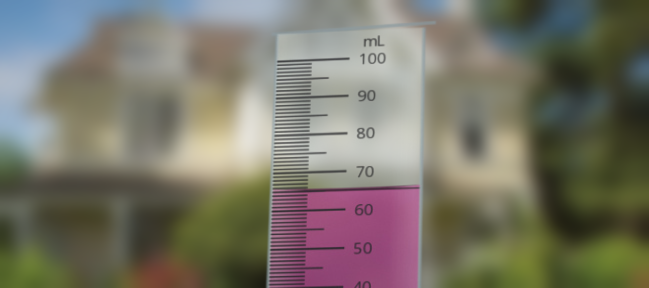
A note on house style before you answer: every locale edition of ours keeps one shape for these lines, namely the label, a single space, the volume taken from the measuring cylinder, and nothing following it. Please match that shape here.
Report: 65 mL
